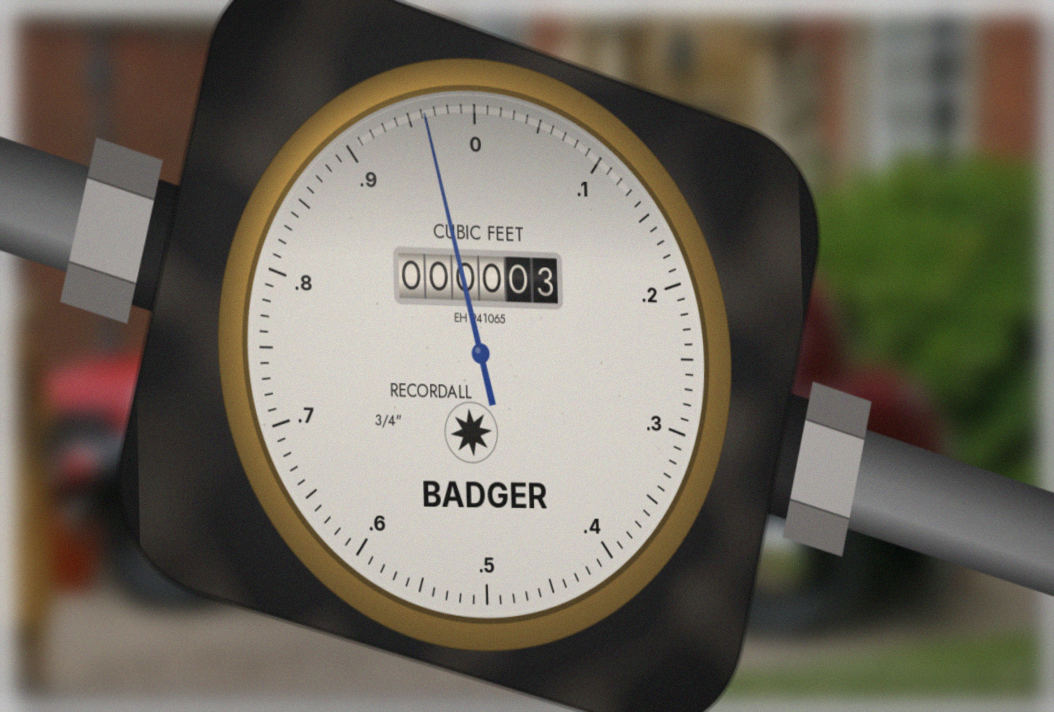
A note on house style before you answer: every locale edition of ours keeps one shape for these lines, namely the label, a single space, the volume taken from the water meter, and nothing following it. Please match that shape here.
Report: 2.96 ft³
